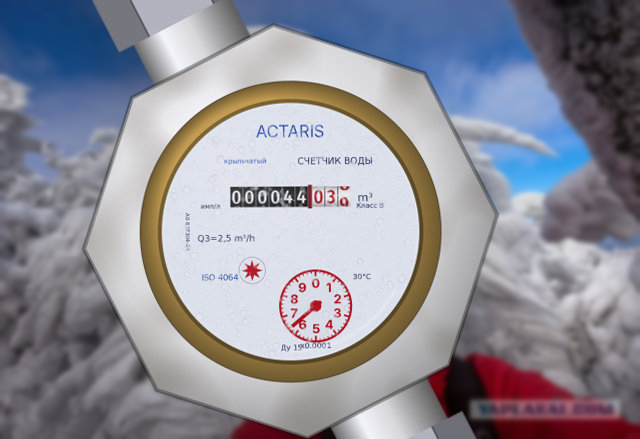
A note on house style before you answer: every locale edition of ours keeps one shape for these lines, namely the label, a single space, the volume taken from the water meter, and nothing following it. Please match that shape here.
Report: 44.0386 m³
